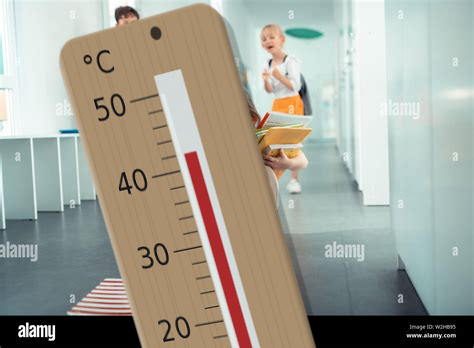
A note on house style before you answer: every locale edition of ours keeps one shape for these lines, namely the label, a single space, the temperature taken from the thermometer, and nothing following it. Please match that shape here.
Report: 42 °C
